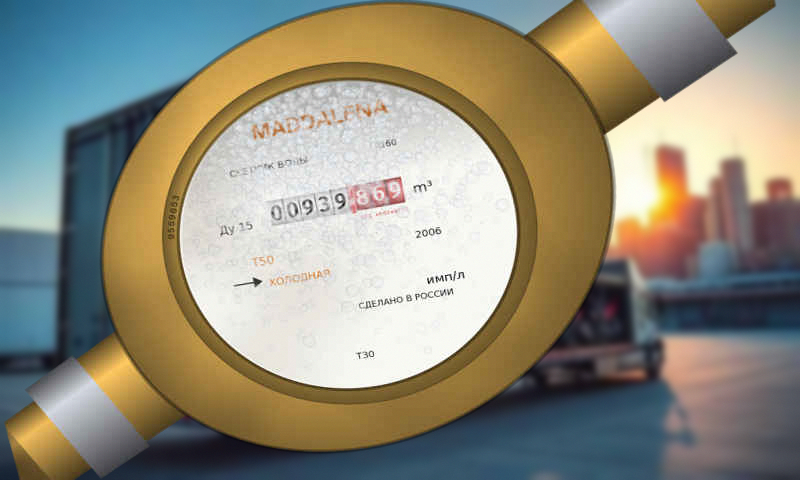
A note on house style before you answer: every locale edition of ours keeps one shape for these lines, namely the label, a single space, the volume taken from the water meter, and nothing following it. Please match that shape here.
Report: 939.869 m³
